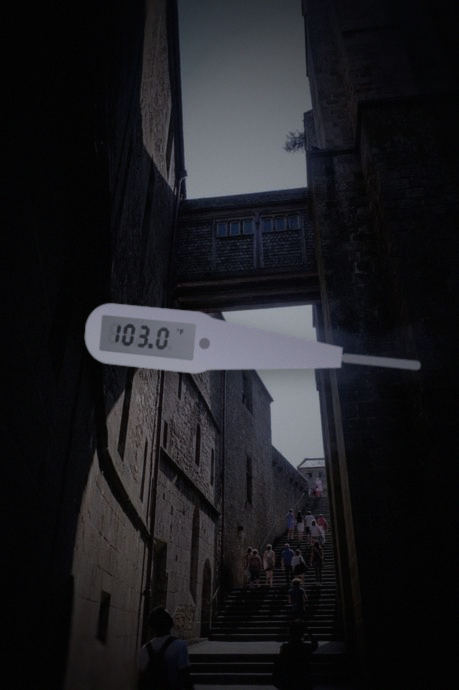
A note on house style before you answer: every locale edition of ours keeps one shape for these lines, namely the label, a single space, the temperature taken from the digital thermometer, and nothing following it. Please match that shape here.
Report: 103.0 °F
